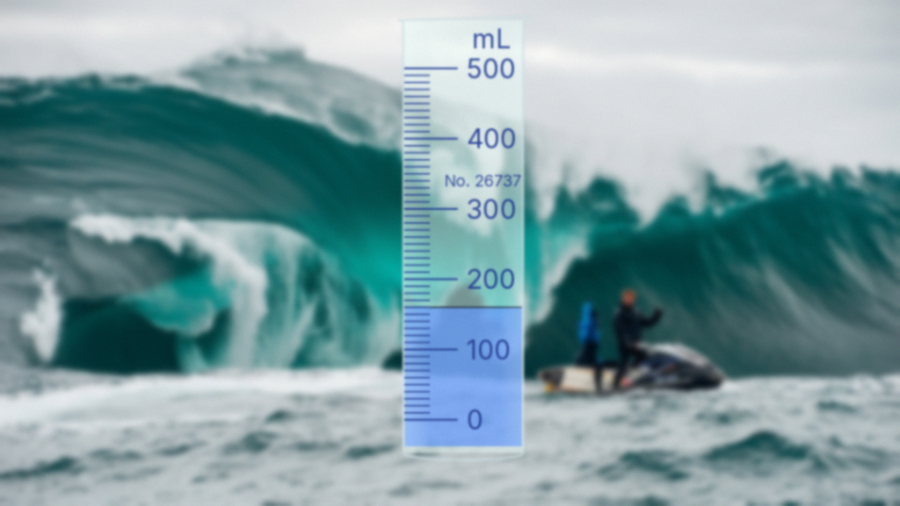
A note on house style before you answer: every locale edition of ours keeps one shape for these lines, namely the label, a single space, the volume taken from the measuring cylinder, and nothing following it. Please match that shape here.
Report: 160 mL
